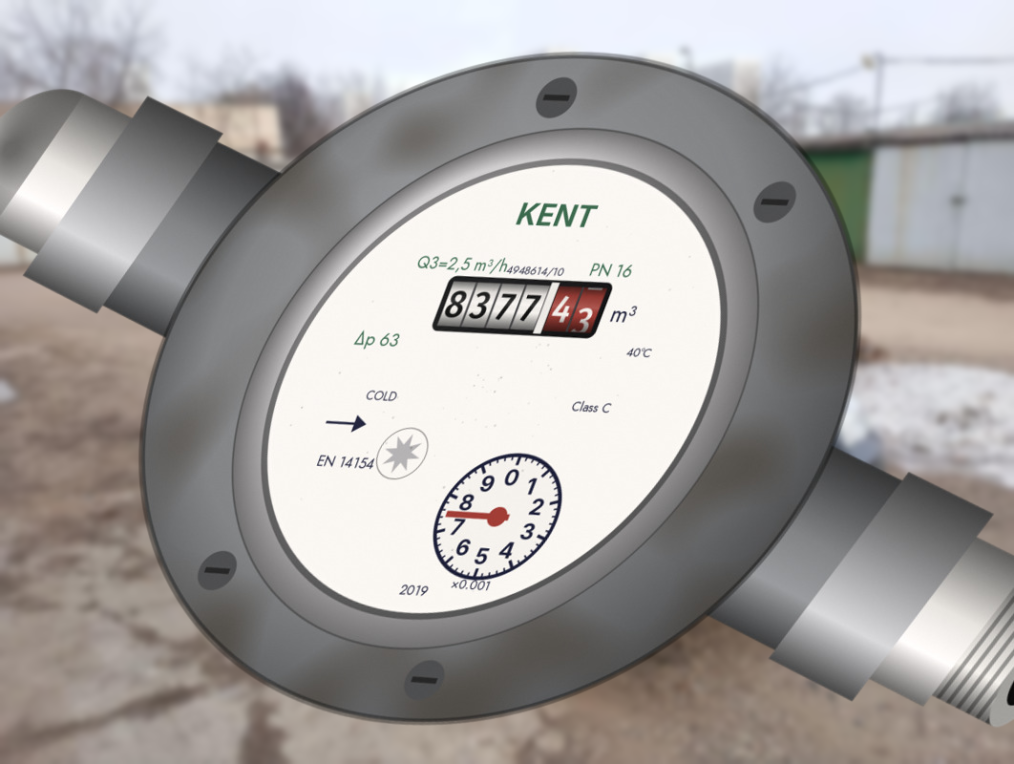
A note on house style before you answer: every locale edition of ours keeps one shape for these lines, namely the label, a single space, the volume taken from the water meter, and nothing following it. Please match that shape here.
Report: 8377.427 m³
